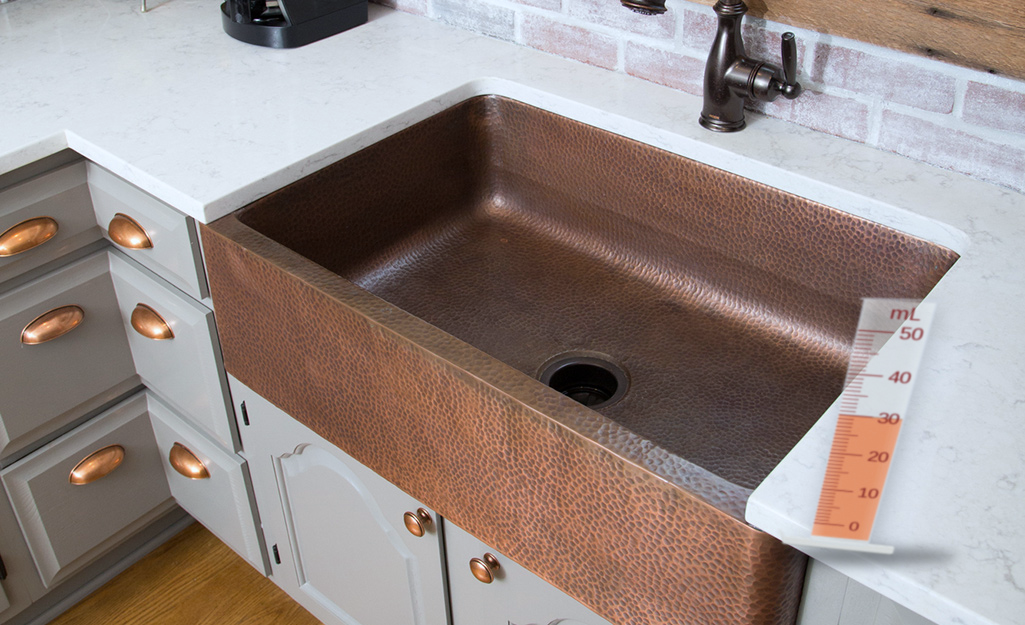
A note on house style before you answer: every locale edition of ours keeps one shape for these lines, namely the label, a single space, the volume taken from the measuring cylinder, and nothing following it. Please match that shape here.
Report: 30 mL
